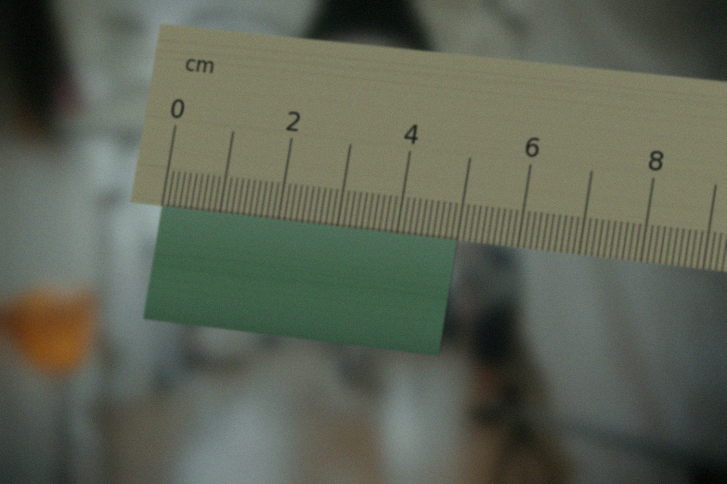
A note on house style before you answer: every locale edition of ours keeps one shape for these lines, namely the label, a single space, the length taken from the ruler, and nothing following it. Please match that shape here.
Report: 5 cm
